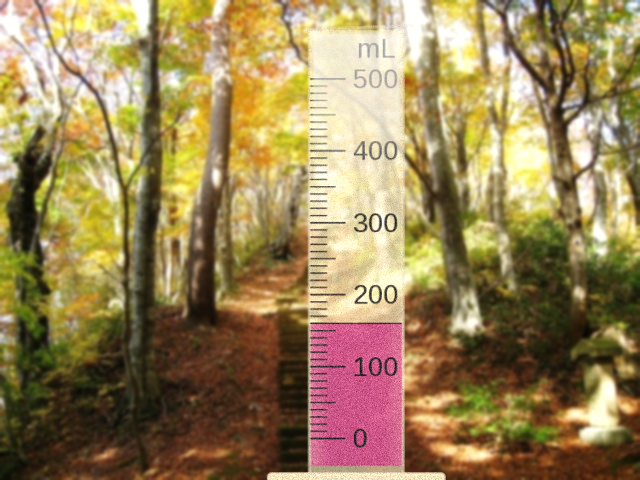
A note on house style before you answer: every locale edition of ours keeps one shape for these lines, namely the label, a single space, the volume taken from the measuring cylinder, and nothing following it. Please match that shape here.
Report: 160 mL
